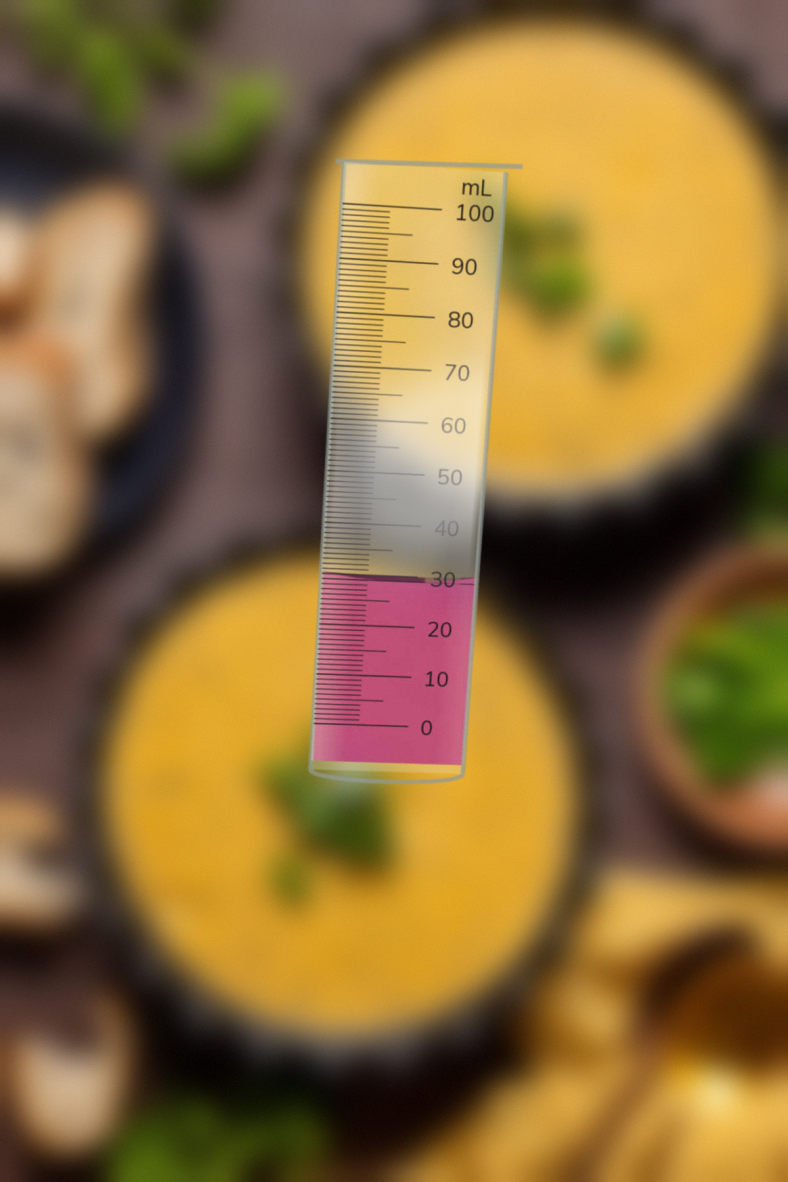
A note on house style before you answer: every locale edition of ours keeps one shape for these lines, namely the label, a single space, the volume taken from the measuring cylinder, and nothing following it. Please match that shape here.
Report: 29 mL
